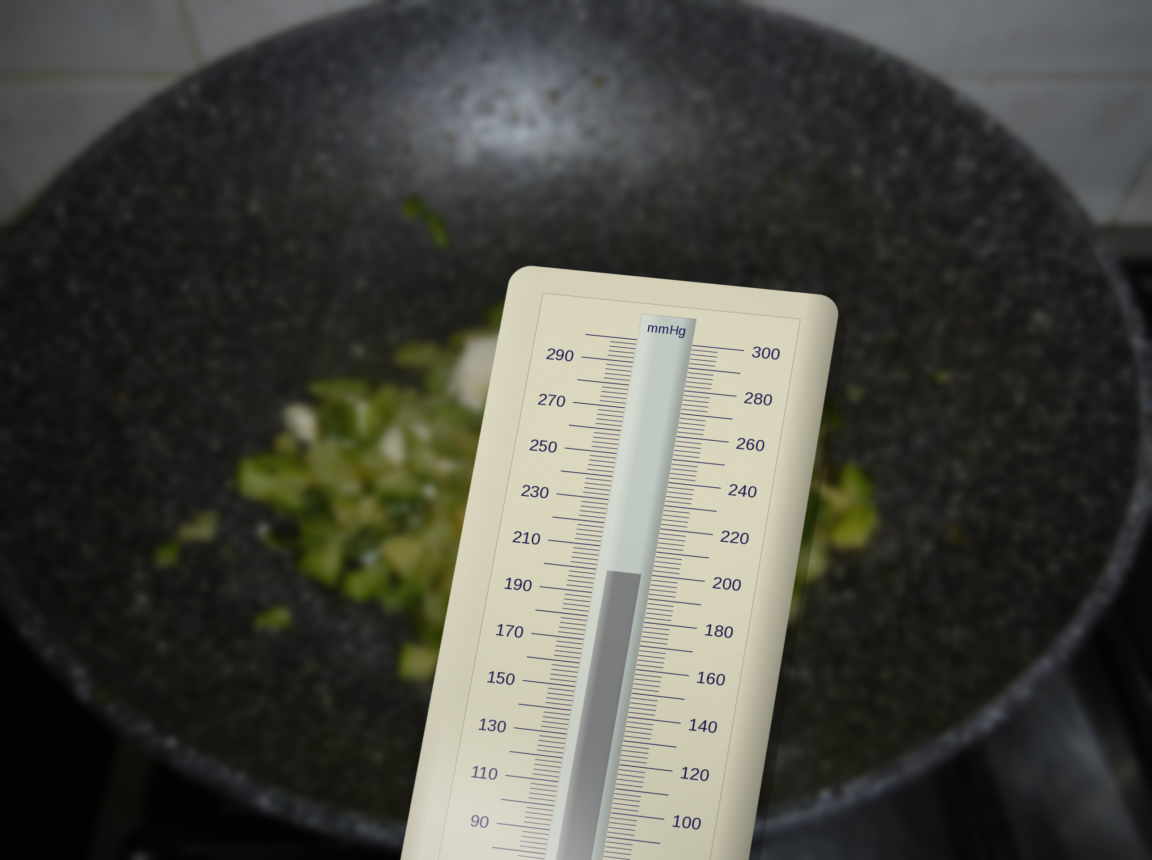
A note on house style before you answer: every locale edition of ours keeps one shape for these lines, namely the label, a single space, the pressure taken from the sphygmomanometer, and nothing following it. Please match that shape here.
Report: 200 mmHg
